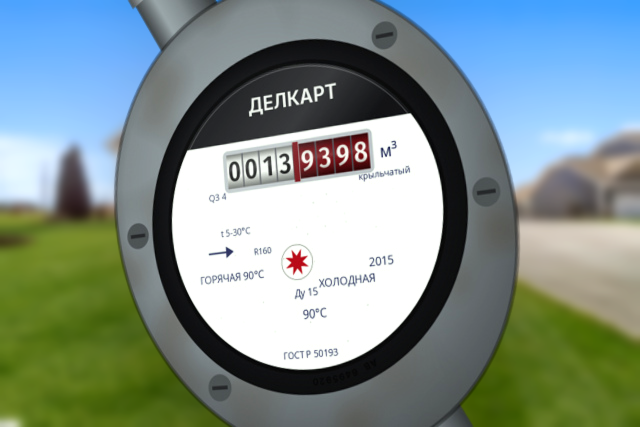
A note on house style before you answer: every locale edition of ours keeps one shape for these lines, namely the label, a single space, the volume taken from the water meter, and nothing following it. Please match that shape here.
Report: 13.9398 m³
